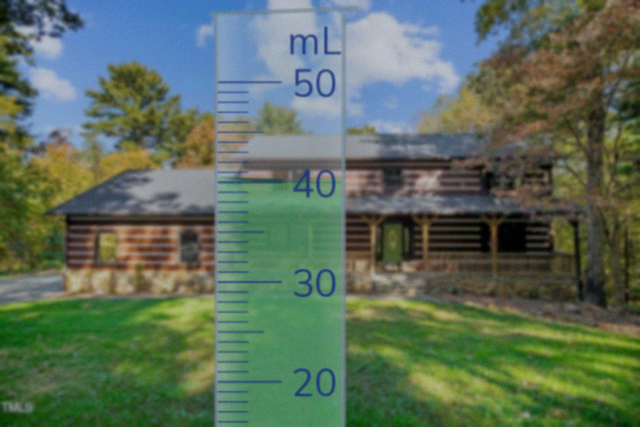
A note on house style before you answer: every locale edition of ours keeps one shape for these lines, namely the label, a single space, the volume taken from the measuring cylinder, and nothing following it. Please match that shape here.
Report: 40 mL
